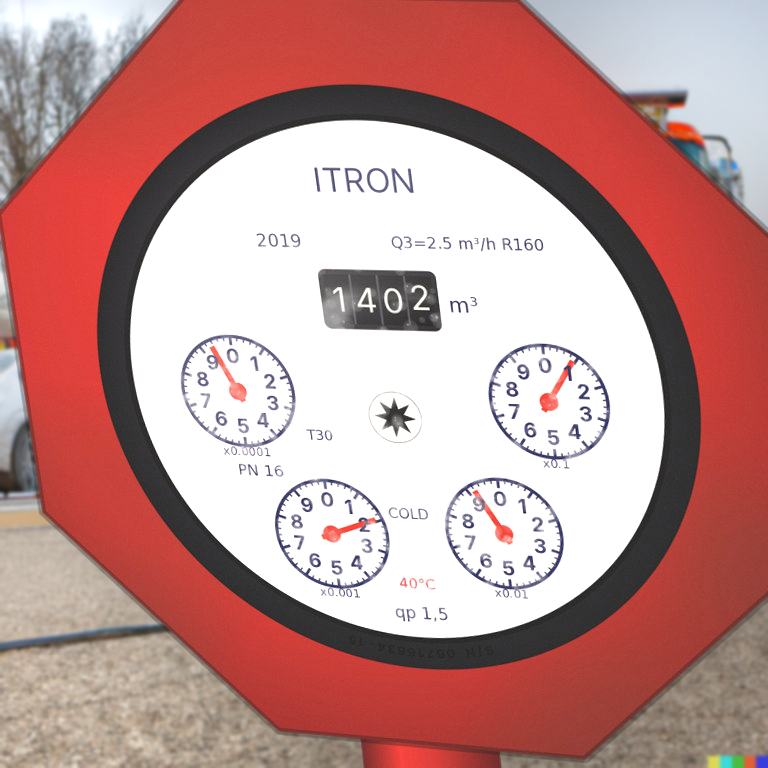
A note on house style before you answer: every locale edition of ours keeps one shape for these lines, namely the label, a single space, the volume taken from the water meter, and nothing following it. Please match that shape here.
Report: 1402.0919 m³
